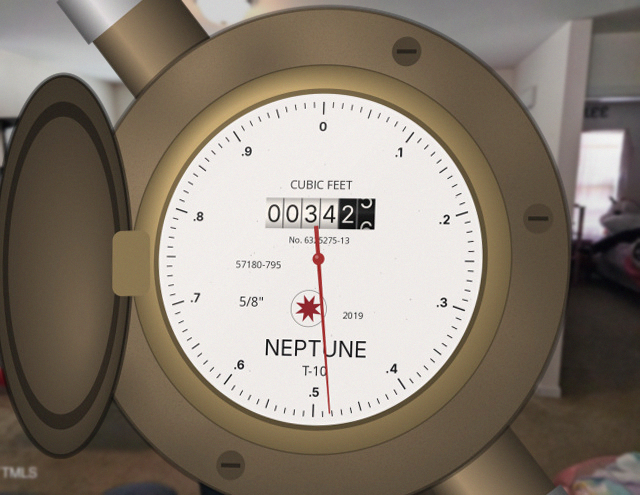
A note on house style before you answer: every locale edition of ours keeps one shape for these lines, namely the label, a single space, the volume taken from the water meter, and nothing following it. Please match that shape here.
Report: 3425.48 ft³
